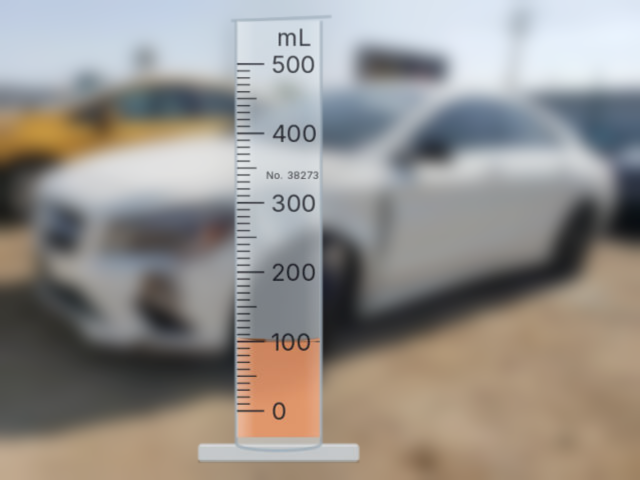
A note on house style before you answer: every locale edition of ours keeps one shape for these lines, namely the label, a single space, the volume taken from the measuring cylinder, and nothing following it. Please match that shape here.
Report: 100 mL
